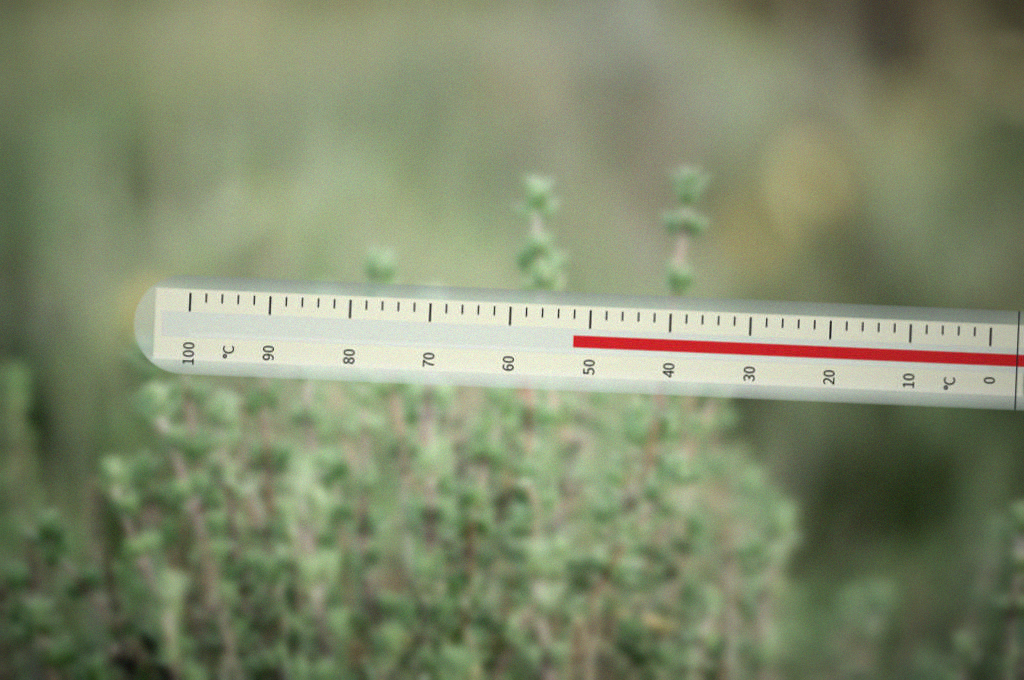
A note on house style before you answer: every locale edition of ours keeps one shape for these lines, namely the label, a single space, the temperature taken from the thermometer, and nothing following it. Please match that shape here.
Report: 52 °C
